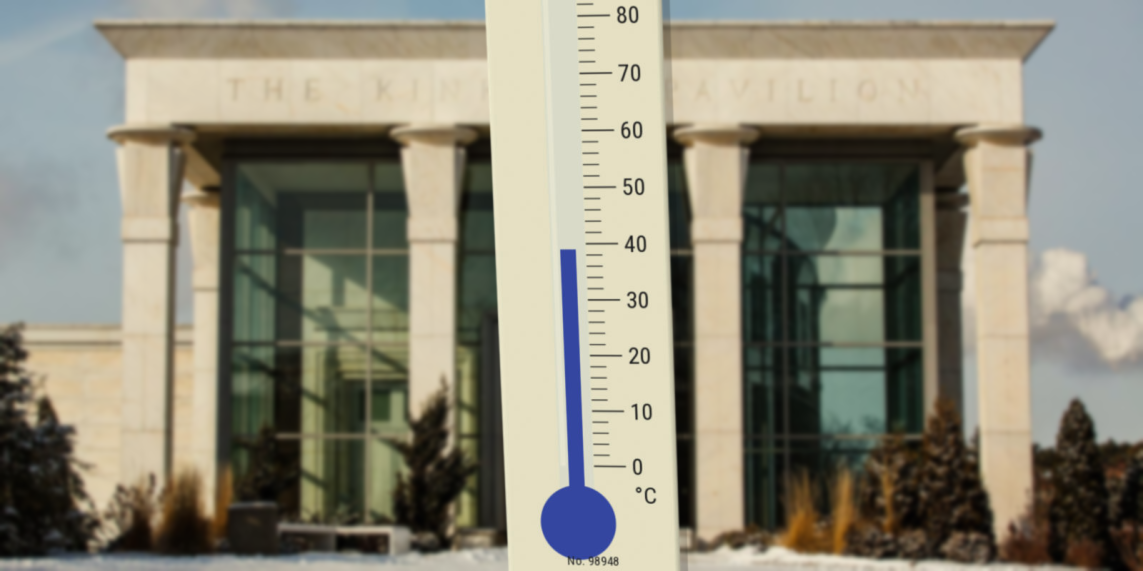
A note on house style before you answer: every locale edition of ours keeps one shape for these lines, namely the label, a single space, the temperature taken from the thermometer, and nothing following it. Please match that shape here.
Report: 39 °C
